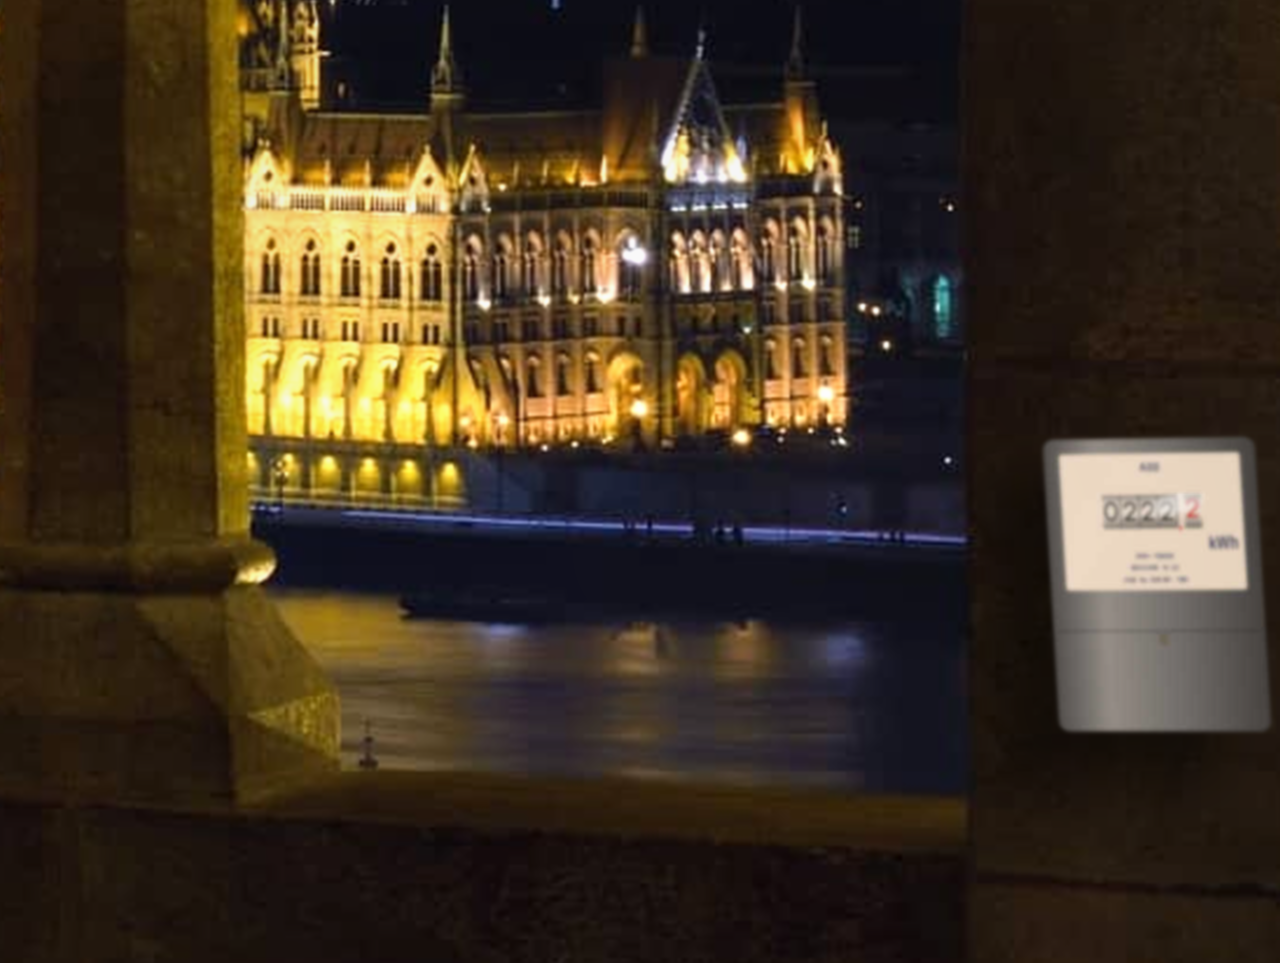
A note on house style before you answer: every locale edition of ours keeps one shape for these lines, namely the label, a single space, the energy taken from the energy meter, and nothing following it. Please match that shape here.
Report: 222.2 kWh
